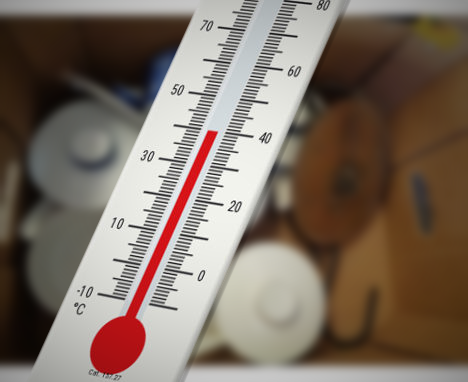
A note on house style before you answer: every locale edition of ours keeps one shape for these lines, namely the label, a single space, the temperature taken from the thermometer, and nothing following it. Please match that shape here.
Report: 40 °C
